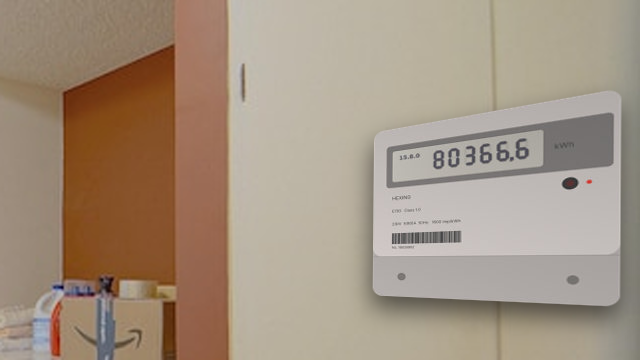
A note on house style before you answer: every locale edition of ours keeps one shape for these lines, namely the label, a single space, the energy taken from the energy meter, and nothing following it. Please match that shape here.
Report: 80366.6 kWh
